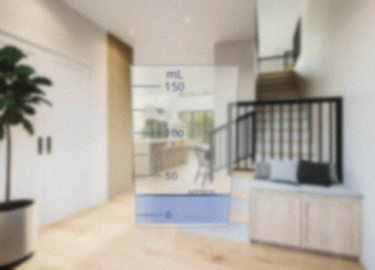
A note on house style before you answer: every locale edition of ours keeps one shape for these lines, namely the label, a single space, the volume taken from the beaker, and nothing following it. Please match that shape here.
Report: 25 mL
